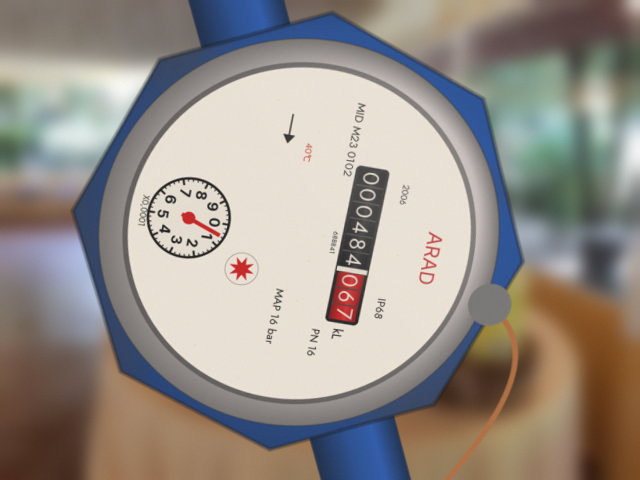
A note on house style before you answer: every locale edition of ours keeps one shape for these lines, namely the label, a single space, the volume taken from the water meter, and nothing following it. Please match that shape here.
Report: 484.0670 kL
